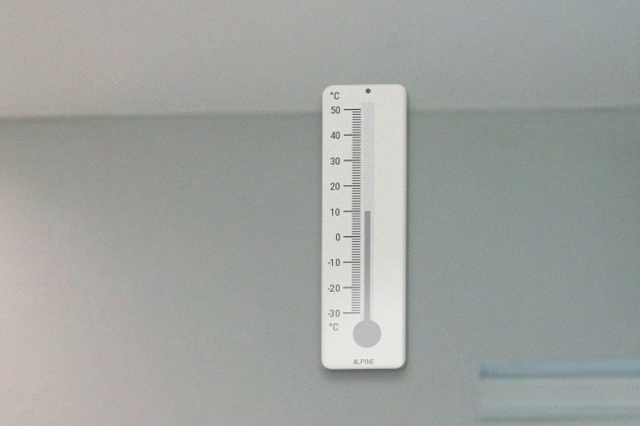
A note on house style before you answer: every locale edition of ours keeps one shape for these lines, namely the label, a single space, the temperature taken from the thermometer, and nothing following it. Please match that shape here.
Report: 10 °C
